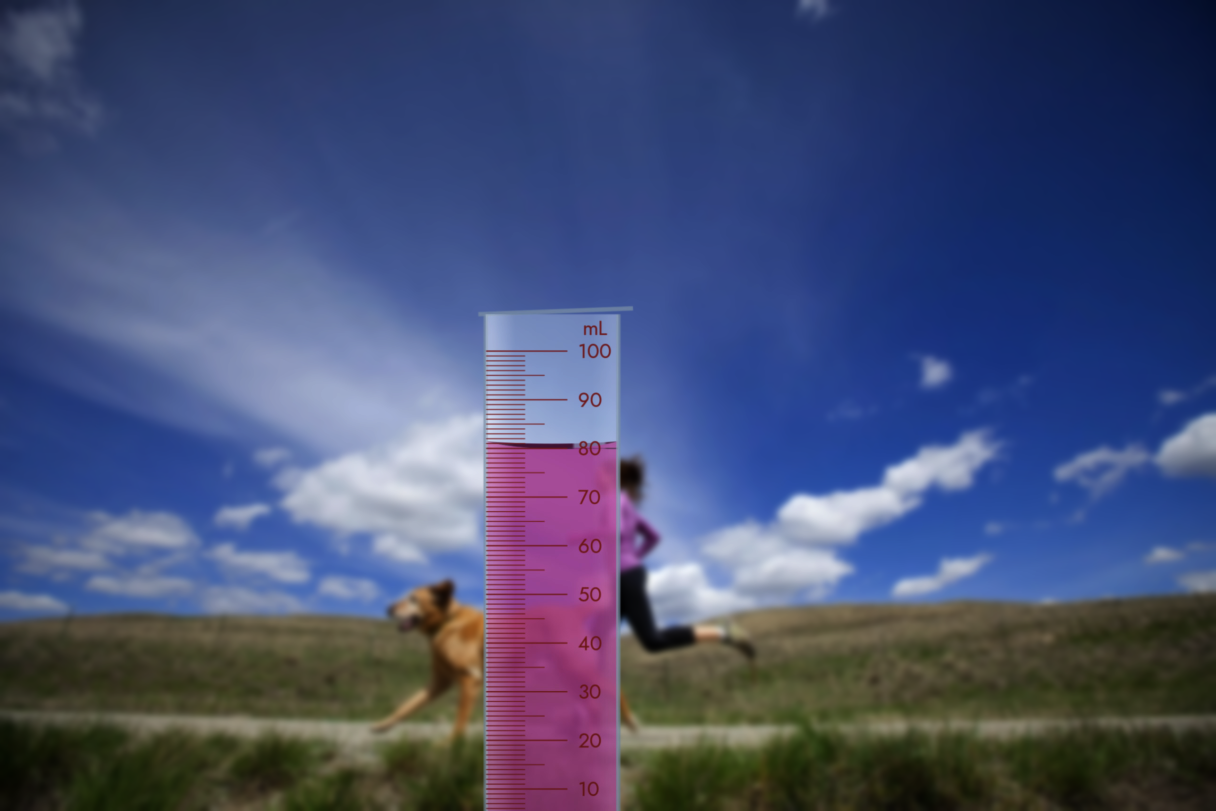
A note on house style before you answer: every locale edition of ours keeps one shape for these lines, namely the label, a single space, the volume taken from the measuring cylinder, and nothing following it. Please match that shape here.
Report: 80 mL
